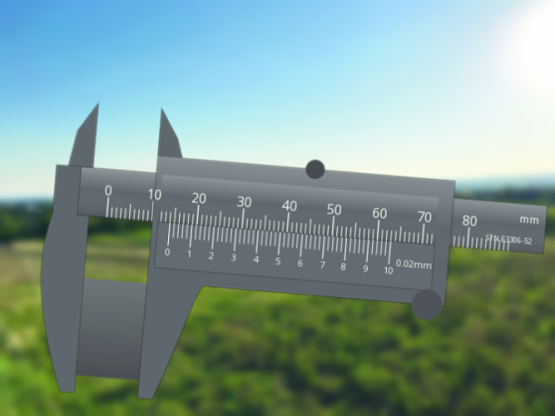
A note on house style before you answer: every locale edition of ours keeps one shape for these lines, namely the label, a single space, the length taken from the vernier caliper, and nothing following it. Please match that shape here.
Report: 14.0 mm
